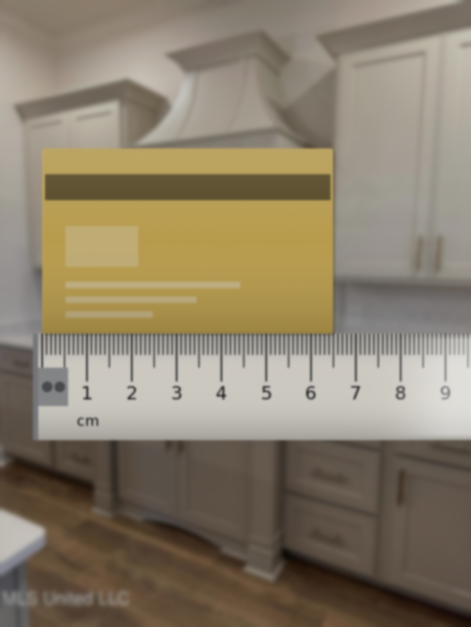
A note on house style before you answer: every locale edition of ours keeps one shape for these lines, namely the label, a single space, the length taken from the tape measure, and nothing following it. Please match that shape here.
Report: 6.5 cm
